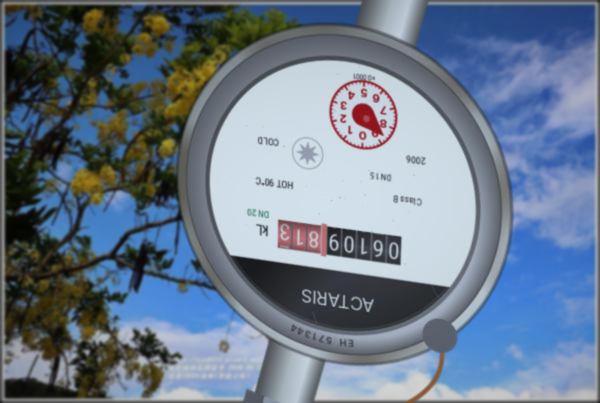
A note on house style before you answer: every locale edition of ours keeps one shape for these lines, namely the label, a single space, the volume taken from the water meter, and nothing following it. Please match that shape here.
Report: 6109.8128 kL
